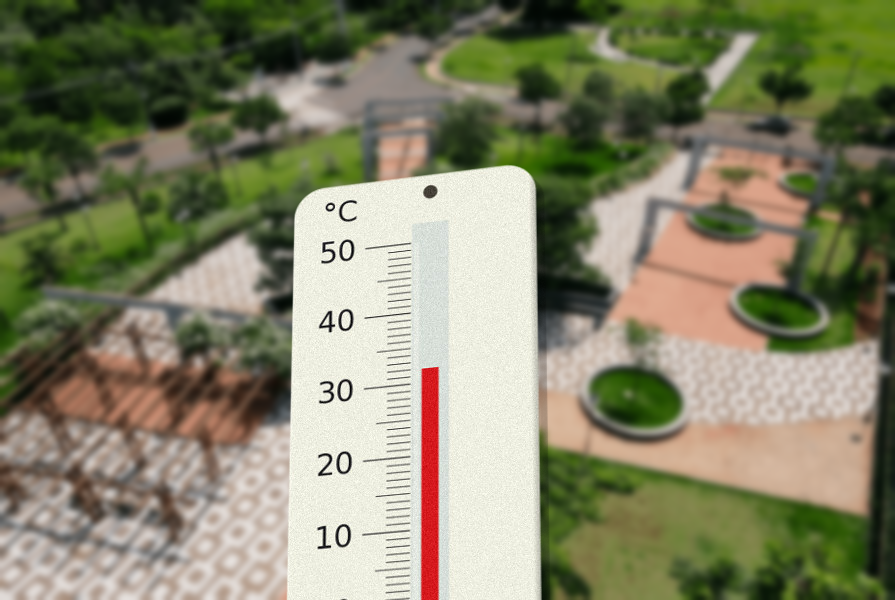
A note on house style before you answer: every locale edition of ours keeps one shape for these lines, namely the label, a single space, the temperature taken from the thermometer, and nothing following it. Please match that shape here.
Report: 32 °C
